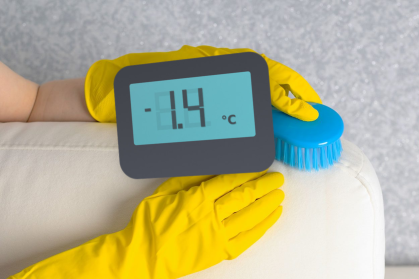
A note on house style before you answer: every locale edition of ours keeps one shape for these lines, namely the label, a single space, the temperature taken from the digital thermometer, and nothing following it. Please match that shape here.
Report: -1.4 °C
